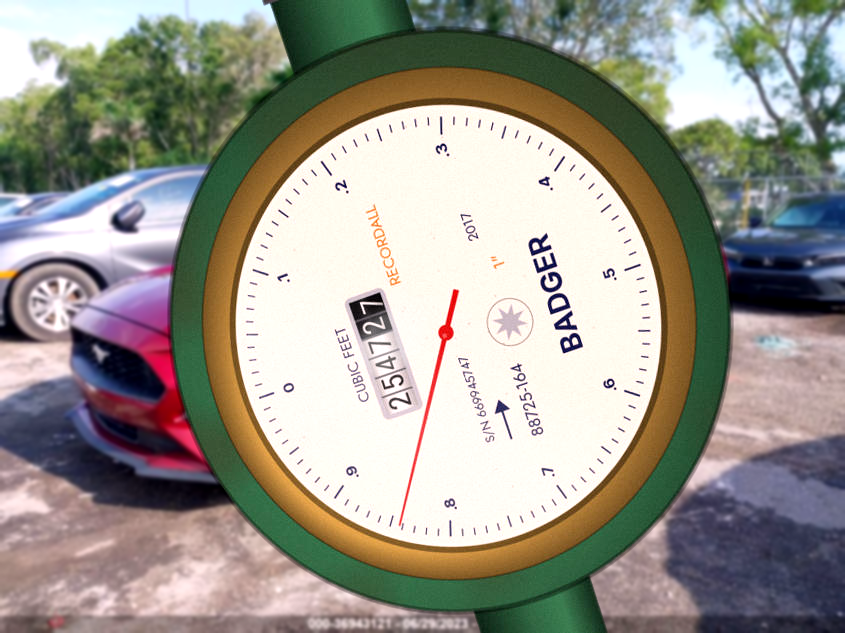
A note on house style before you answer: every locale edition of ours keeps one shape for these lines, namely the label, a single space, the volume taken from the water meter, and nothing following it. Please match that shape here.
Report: 254726.84 ft³
